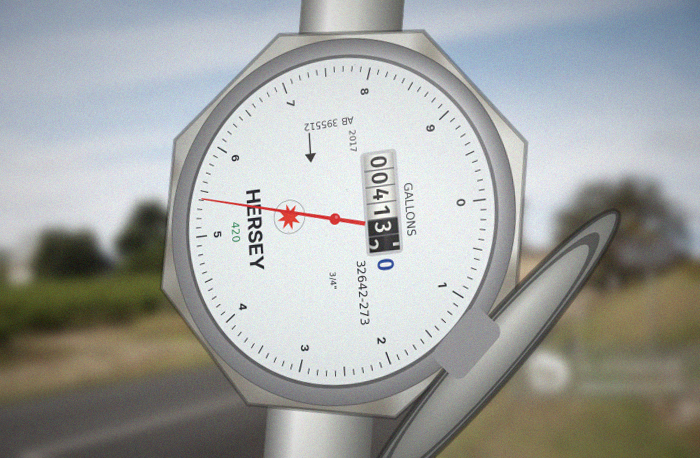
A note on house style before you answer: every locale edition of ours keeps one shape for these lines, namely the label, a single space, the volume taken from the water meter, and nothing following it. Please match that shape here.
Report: 41315.4 gal
